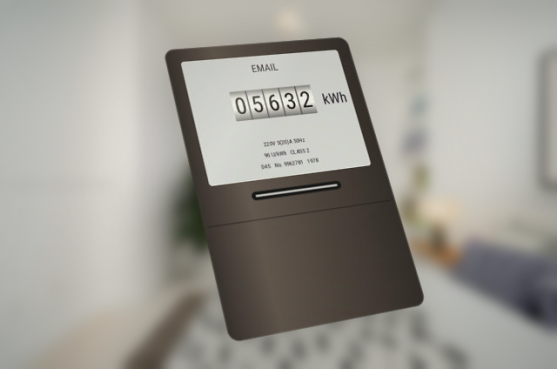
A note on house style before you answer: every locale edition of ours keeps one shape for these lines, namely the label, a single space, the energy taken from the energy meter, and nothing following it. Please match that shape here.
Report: 5632 kWh
